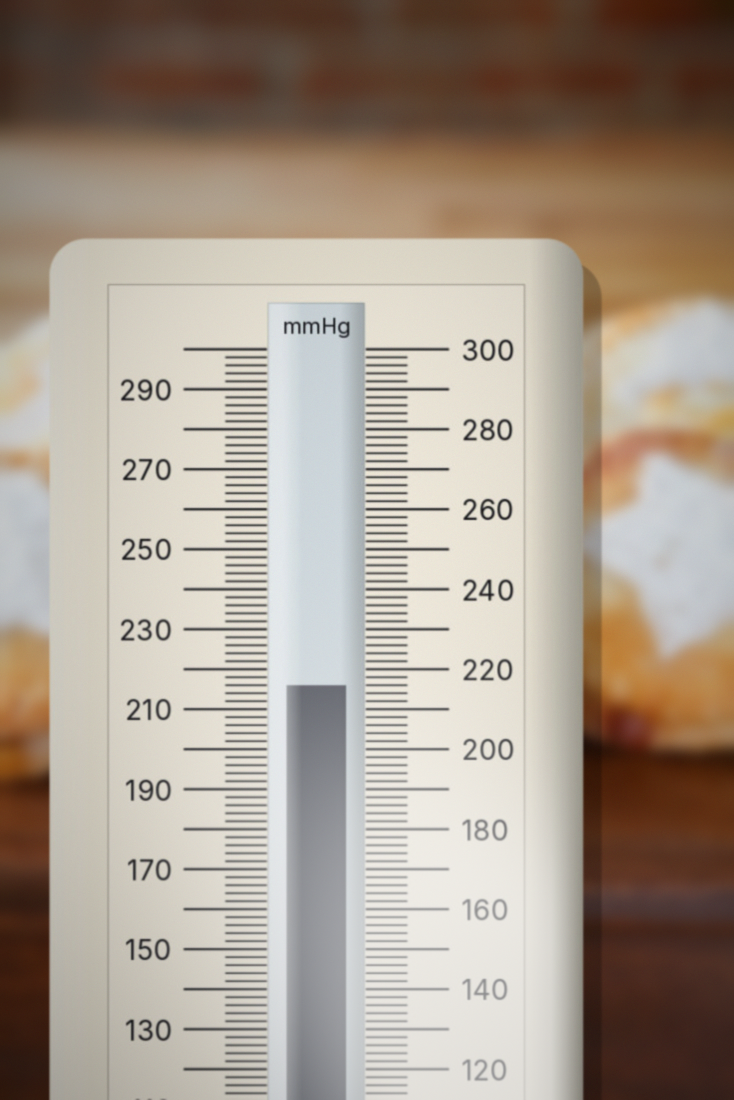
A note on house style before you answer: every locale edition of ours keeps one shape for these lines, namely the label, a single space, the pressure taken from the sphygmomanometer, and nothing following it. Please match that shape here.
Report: 216 mmHg
